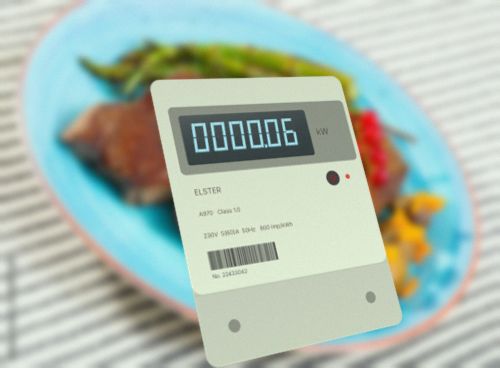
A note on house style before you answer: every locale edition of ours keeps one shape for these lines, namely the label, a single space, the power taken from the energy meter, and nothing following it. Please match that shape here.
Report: 0.06 kW
